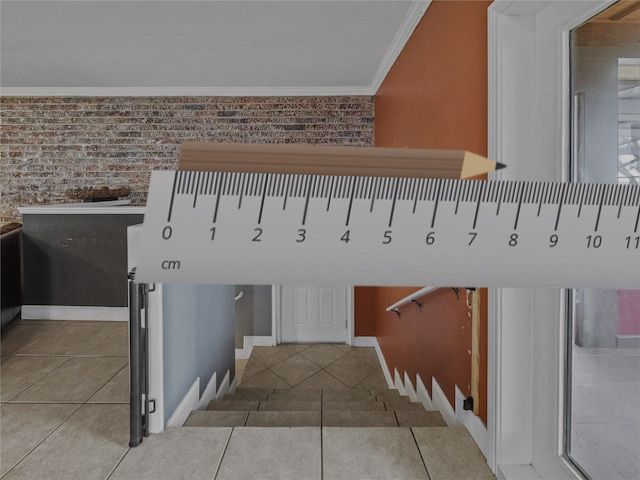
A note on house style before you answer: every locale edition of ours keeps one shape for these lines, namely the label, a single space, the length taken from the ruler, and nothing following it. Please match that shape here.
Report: 7.5 cm
